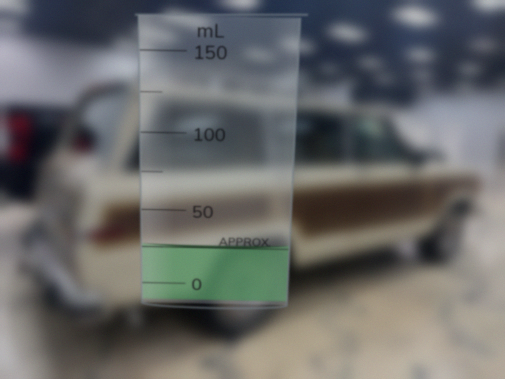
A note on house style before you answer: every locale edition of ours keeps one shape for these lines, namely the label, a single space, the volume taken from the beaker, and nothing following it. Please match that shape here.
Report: 25 mL
